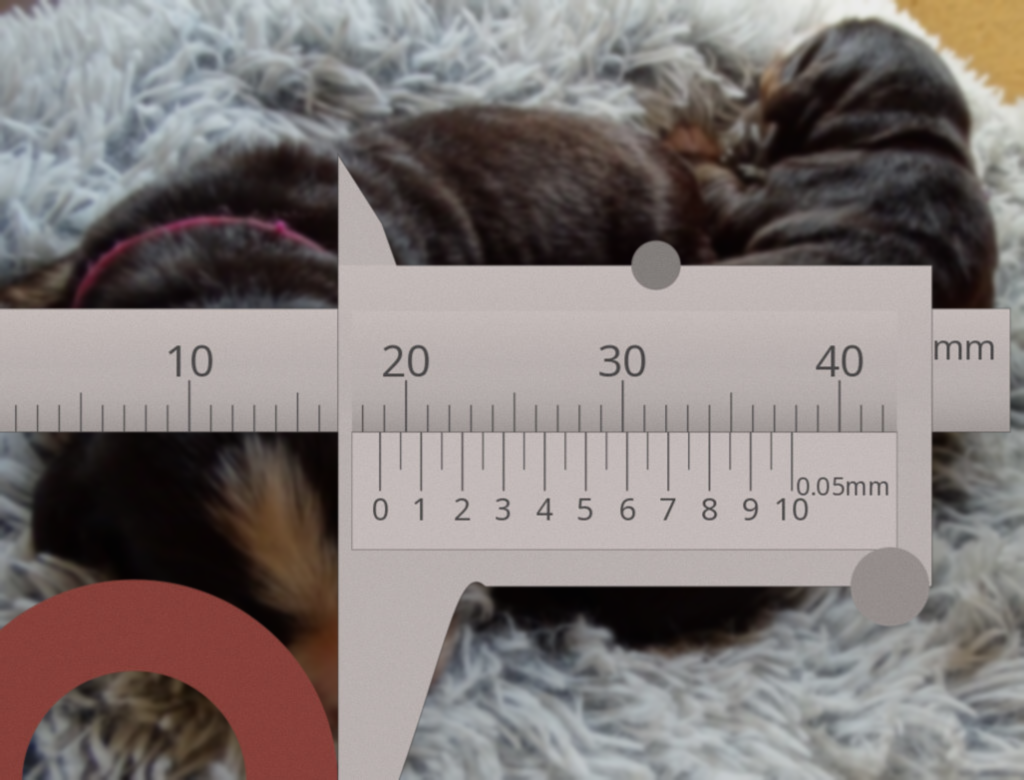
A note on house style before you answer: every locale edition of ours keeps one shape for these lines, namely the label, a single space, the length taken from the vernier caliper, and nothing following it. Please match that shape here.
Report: 18.8 mm
